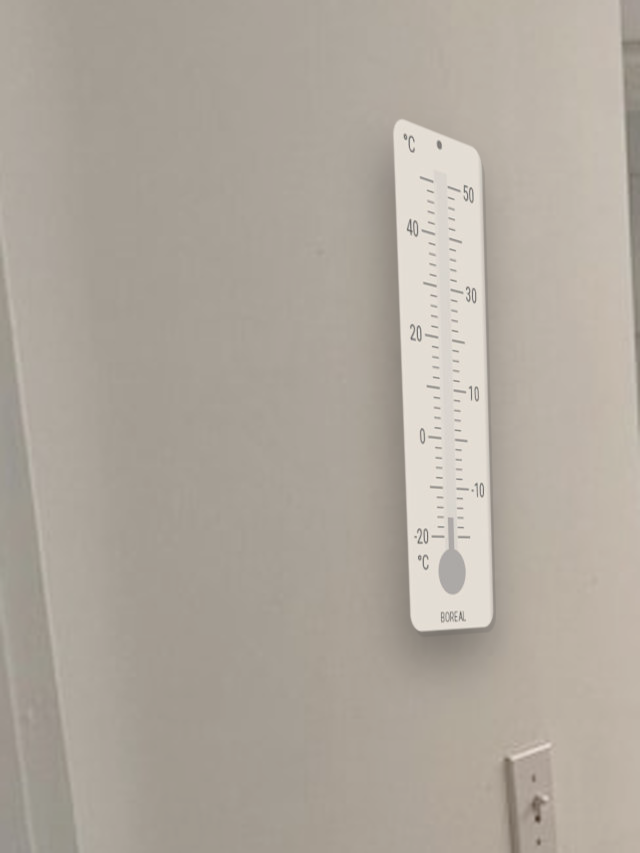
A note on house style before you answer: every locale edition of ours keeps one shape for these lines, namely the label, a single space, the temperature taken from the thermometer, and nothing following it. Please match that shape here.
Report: -16 °C
